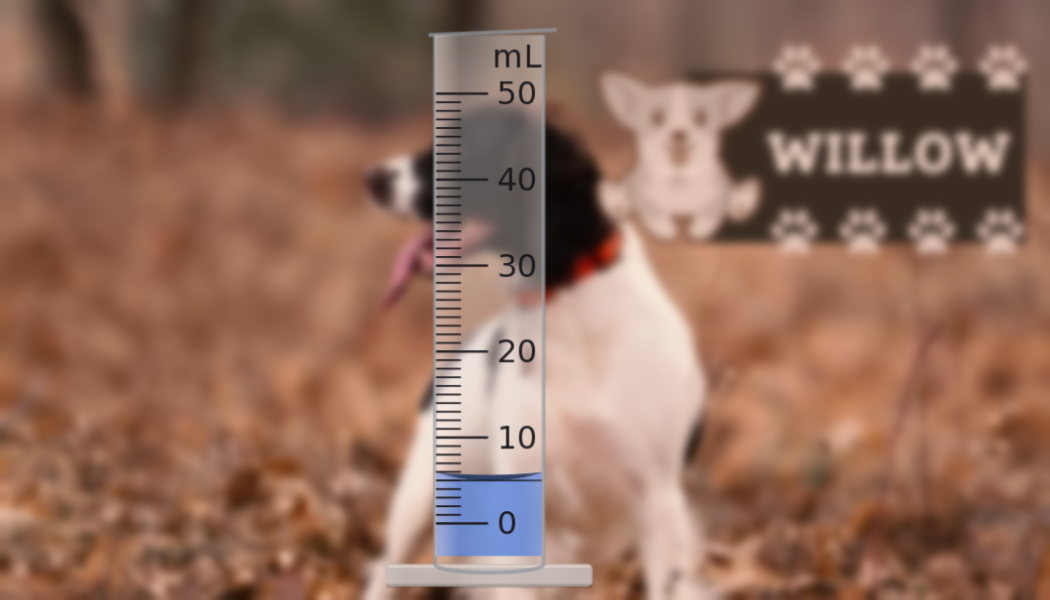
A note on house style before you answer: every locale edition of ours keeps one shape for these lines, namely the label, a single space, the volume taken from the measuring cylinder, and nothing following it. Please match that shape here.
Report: 5 mL
